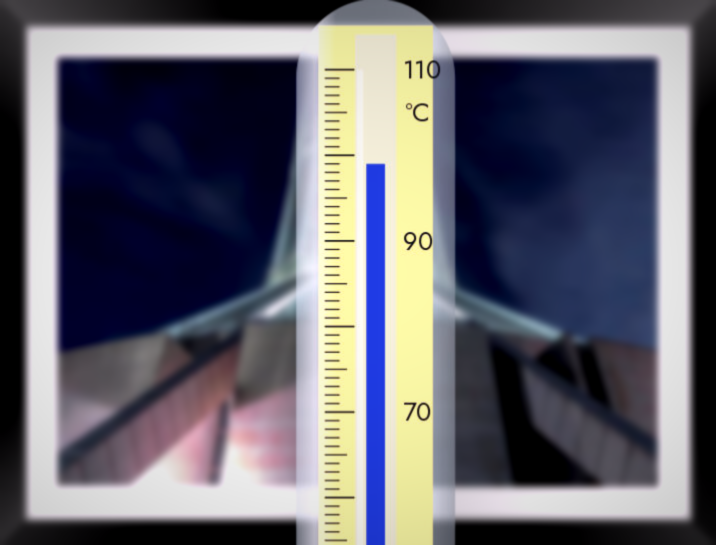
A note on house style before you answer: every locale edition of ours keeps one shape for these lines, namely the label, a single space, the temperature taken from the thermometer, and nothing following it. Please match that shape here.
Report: 99 °C
